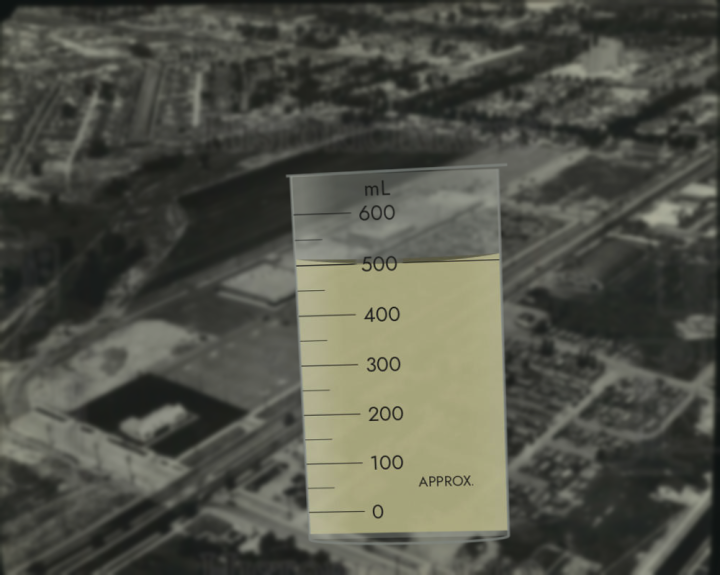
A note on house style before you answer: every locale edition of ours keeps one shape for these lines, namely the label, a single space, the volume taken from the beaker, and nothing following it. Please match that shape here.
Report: 500 mL
